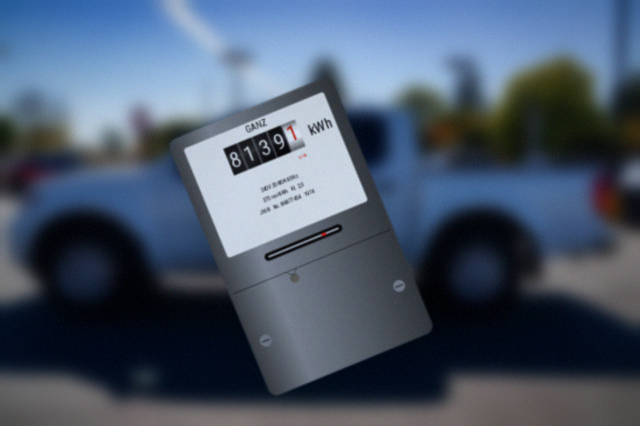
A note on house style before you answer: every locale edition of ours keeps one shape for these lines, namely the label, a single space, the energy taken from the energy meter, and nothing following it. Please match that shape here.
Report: 8139.1 kWh
